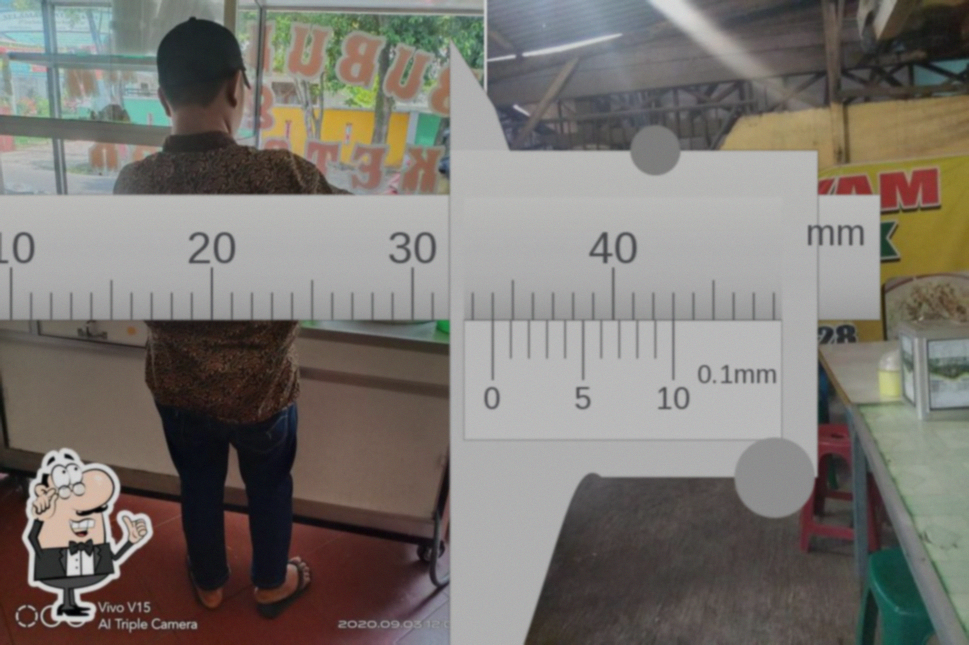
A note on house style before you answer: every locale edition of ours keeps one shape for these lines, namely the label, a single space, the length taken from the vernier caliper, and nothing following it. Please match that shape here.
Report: 34.0 mm
